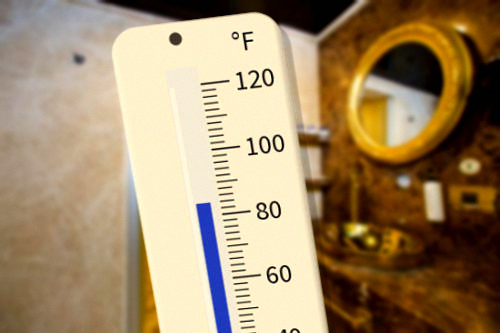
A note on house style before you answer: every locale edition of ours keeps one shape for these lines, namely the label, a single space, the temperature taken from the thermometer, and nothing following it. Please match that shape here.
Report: 84 °F
